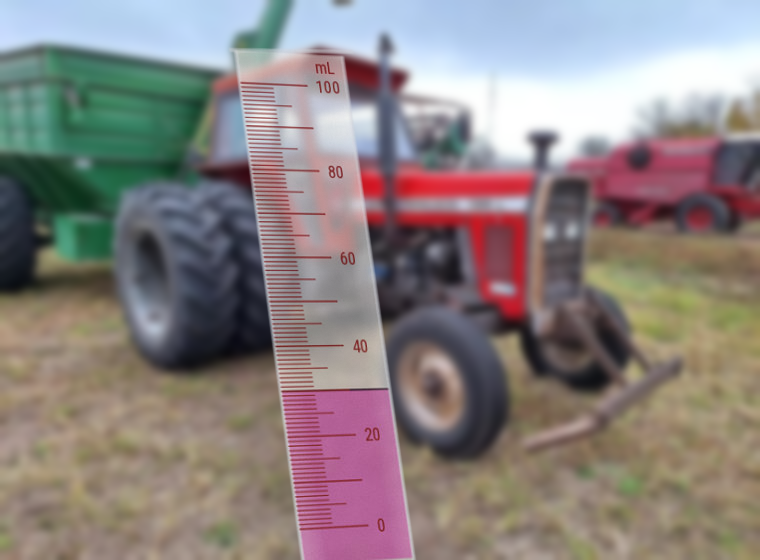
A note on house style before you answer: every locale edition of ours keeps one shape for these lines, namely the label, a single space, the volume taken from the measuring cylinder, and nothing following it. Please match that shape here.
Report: 30 mL
